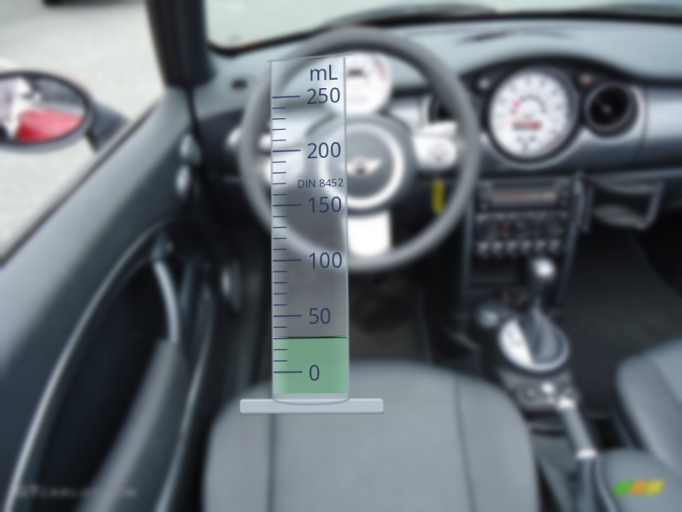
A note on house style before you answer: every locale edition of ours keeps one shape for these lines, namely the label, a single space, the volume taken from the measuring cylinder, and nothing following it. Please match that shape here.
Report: 30 mL
